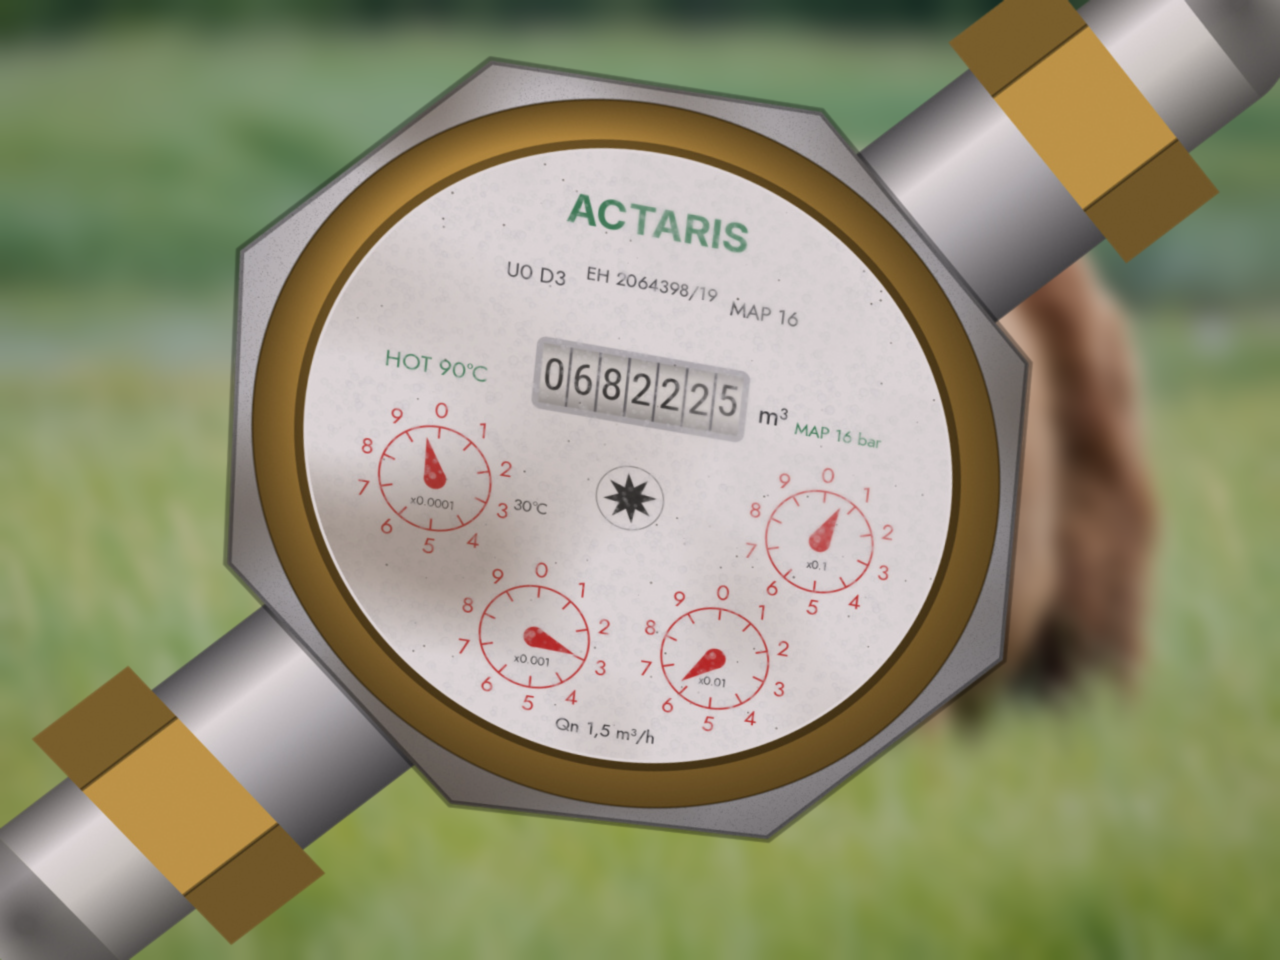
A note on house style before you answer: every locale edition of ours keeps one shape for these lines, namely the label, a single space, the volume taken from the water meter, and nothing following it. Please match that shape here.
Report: 682225.0629 m³
